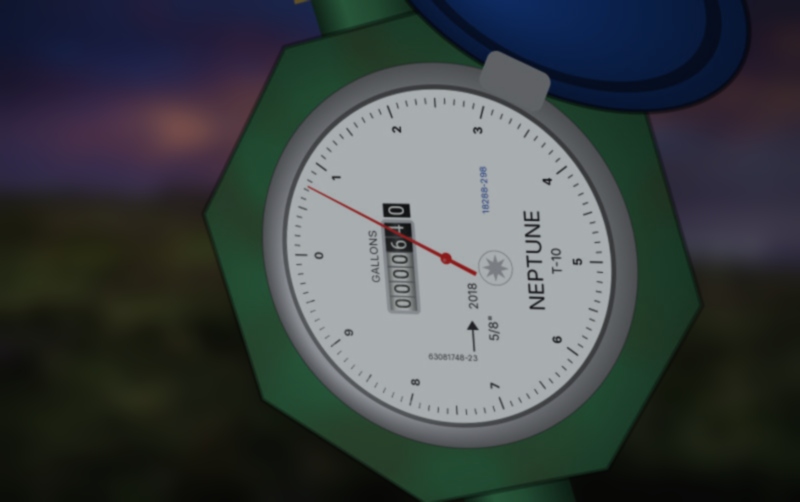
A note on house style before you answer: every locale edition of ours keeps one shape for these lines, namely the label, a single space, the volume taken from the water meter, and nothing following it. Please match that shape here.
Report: 640.7 gal
